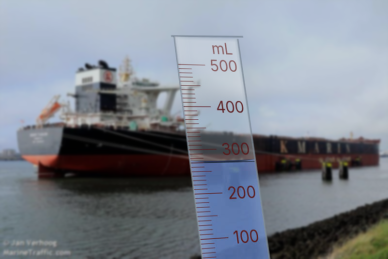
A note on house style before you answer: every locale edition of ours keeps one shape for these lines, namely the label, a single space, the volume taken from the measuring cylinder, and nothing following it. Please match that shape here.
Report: 270 mL
